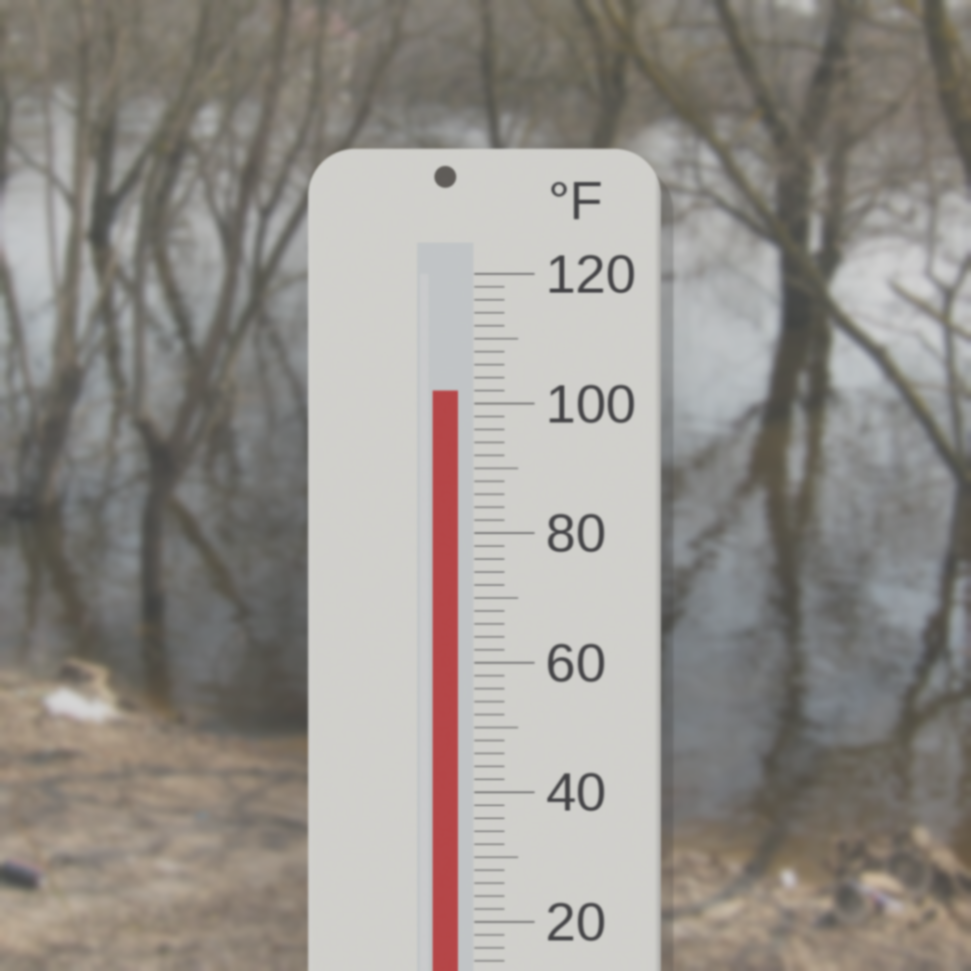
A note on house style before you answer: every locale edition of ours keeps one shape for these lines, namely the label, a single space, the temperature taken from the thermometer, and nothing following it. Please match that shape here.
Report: 102 °F
